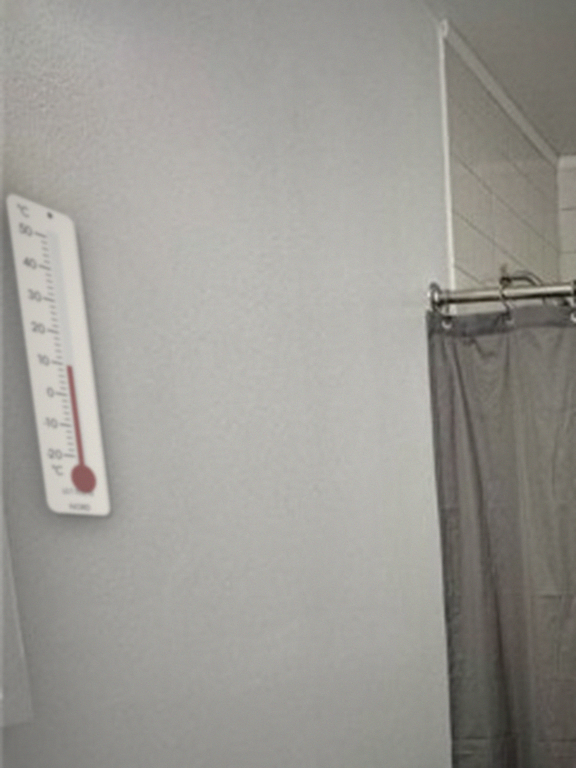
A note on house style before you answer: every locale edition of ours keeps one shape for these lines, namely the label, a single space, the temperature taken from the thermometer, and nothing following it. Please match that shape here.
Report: 10 °C
